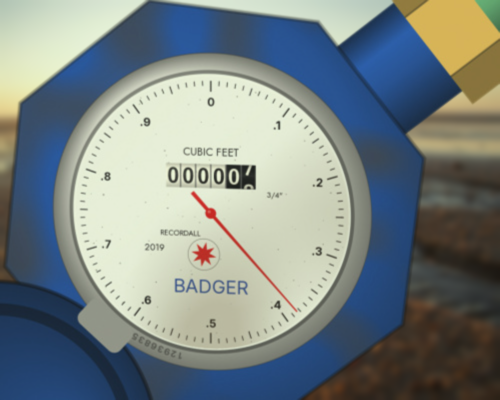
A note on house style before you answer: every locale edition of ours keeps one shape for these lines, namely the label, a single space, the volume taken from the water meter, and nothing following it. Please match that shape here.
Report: 7.38 ft³
